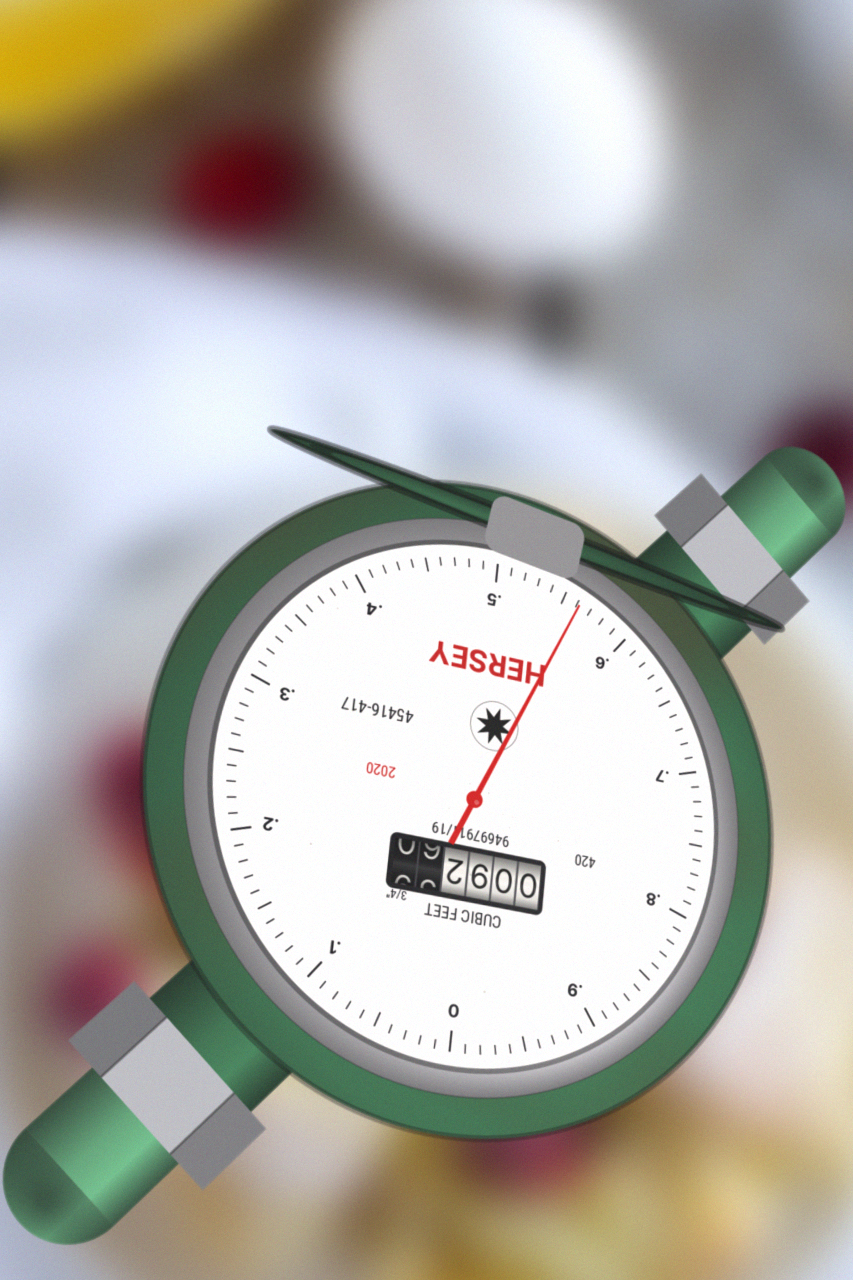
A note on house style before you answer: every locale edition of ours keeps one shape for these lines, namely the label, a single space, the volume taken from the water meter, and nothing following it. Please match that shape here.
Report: 9259.56 ft³
